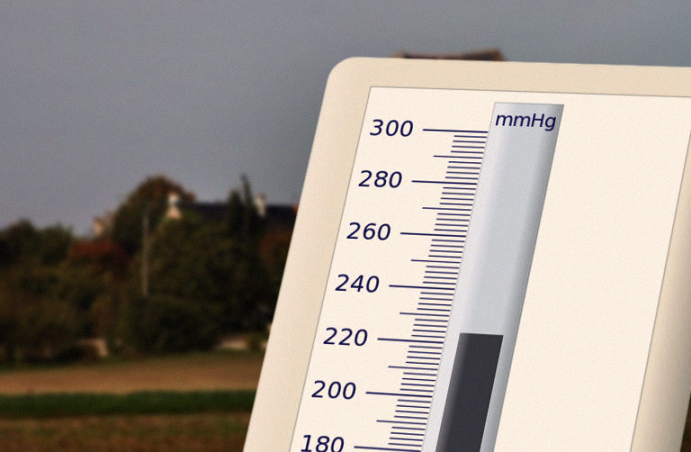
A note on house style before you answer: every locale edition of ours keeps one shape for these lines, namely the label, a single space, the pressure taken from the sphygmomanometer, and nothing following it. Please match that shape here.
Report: 224 mmHg
